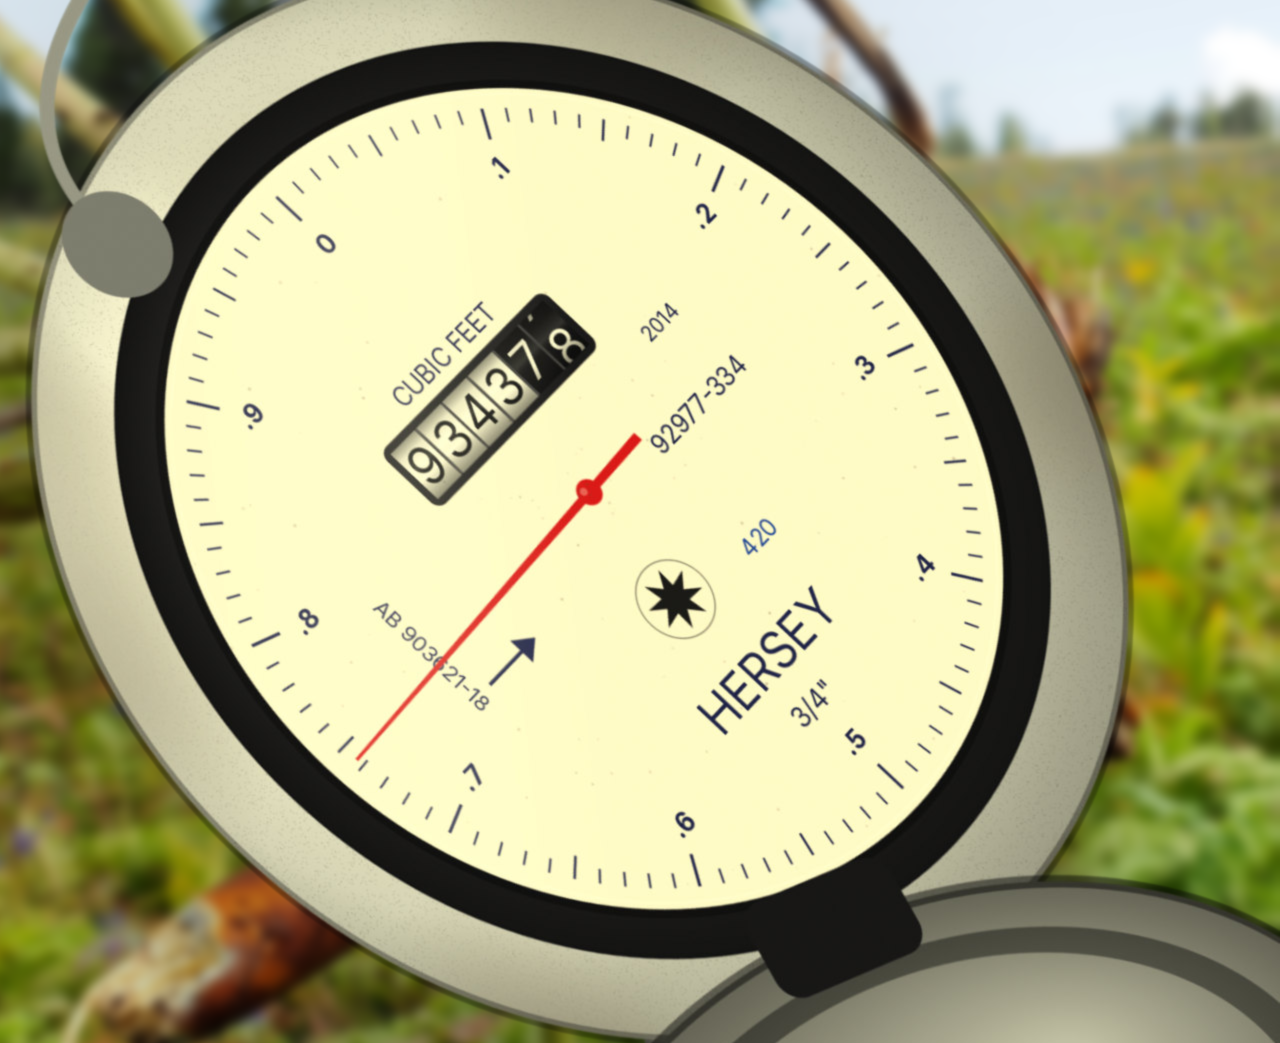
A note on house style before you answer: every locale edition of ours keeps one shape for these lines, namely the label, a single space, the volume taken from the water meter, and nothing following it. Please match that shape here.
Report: 934377.74 ft³
